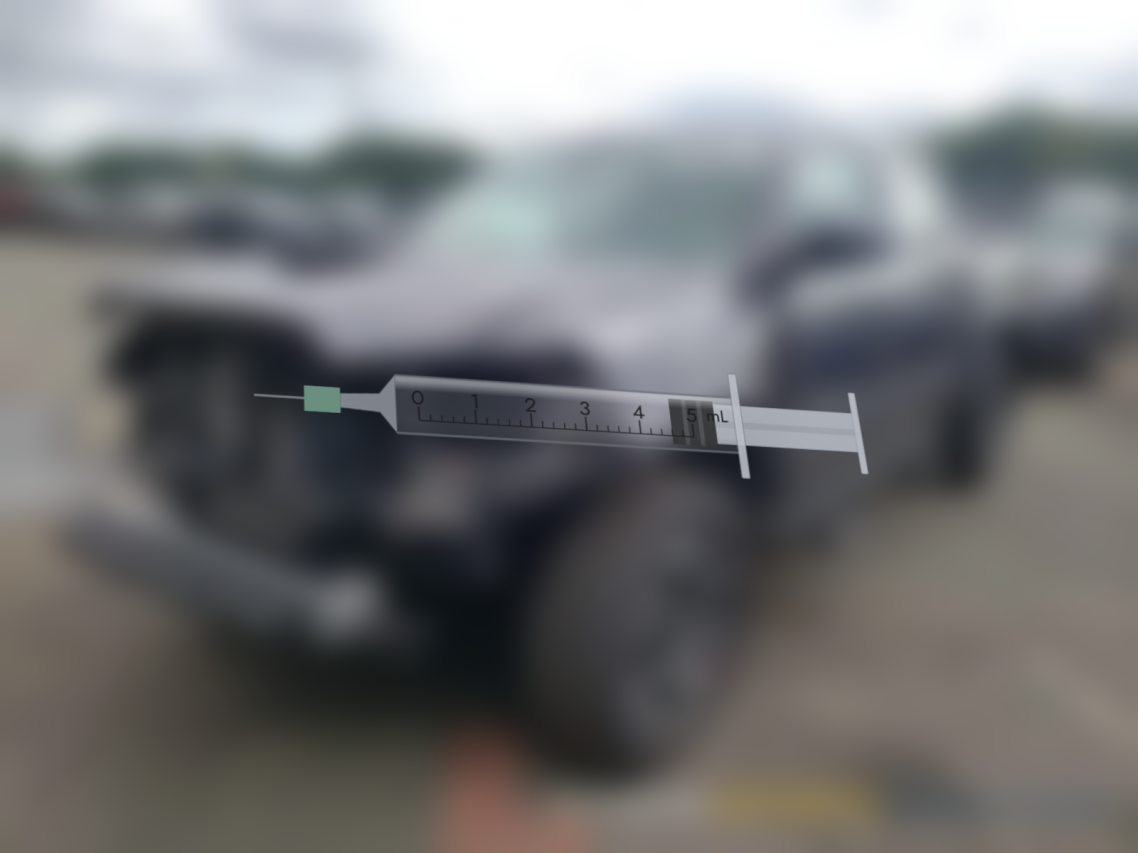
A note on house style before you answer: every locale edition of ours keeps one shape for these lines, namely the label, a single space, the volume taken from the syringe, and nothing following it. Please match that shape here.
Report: 4.6 mL
